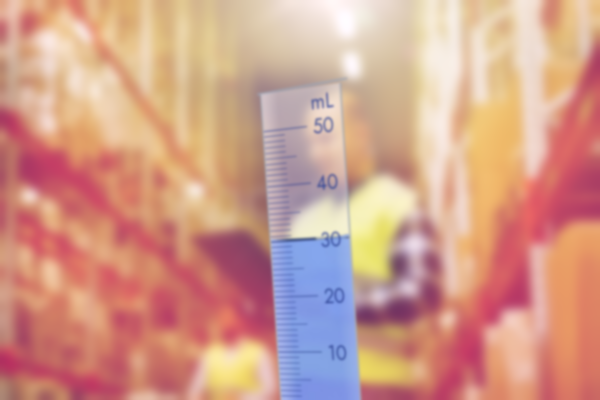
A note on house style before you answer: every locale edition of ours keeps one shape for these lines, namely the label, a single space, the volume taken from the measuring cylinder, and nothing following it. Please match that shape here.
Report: 30 mL
